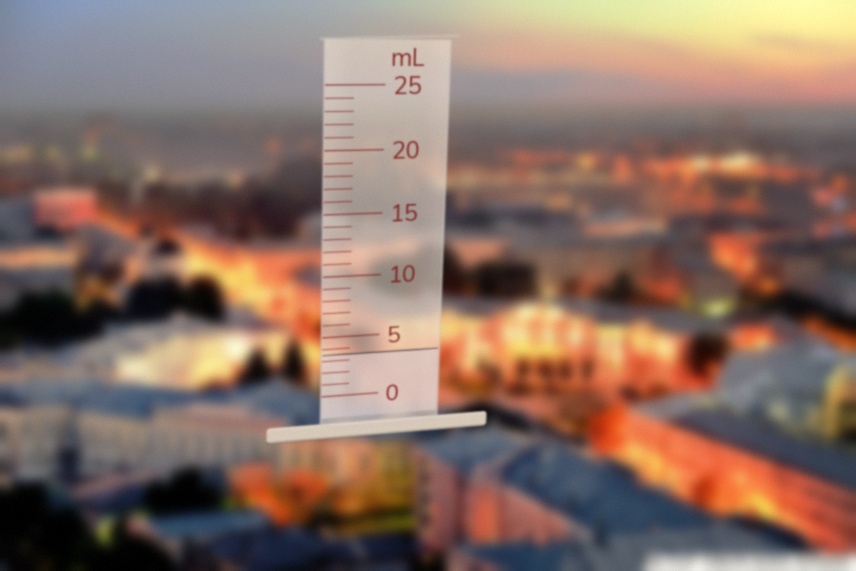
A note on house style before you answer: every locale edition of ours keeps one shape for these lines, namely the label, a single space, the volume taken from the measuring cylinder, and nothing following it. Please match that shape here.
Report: 3.5 mL
